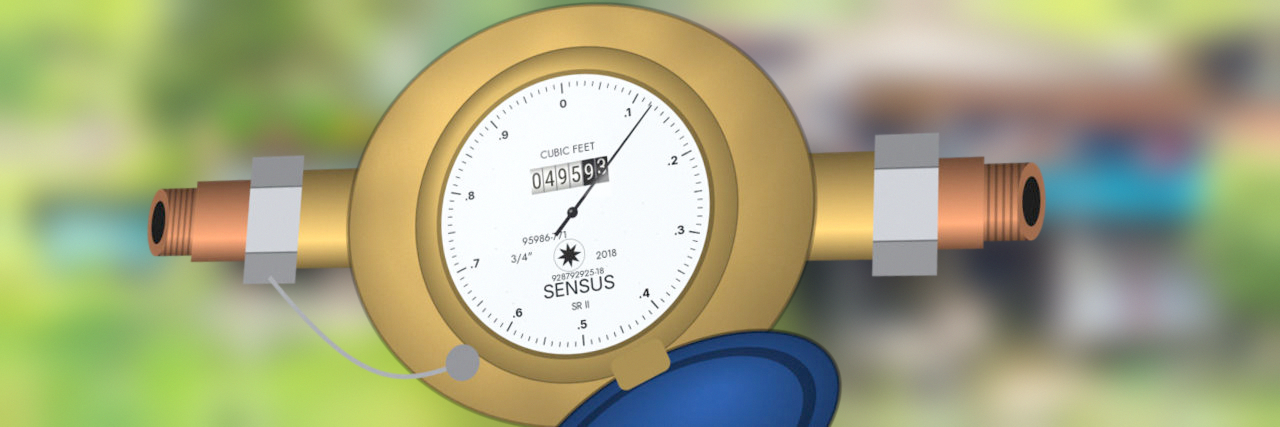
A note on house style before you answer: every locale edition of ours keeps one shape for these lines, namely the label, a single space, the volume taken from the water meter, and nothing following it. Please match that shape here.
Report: 49593.12 ft³
